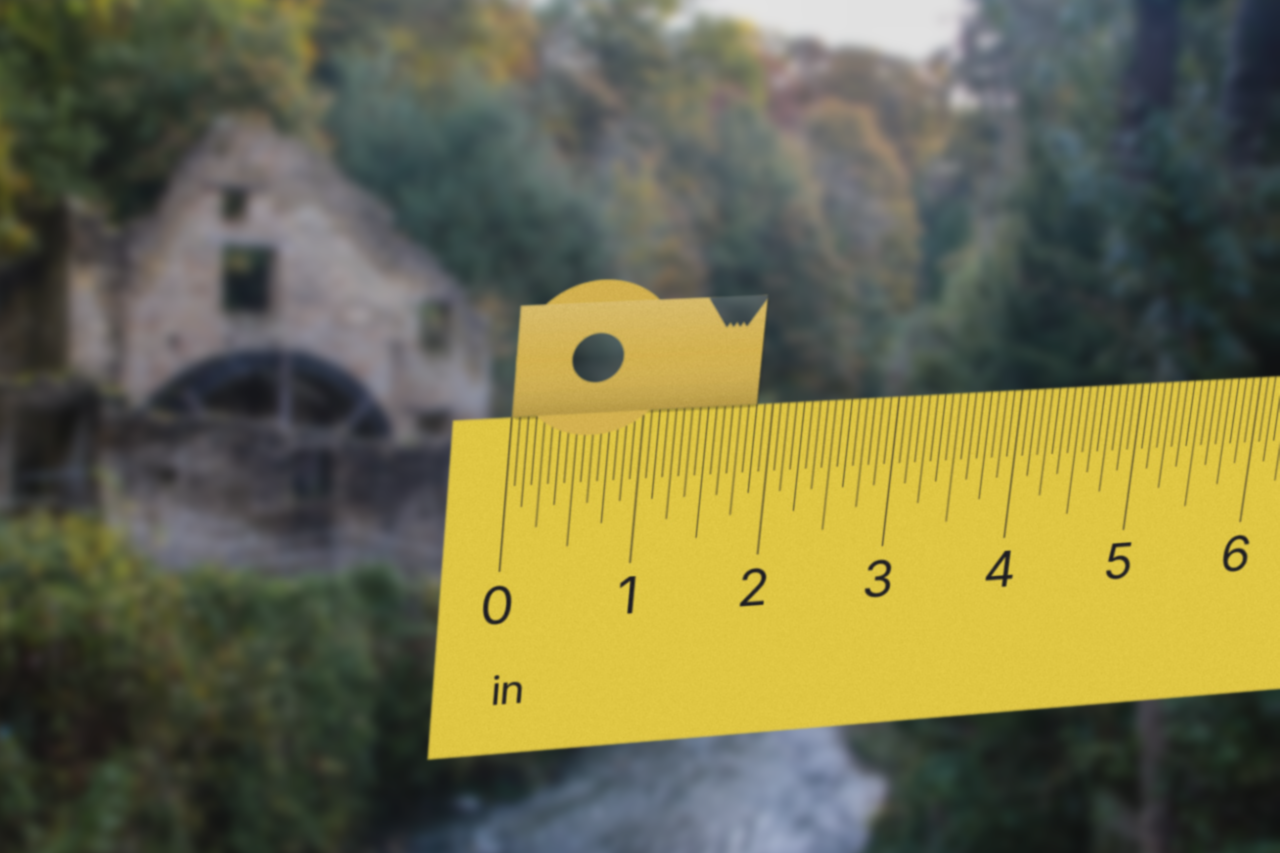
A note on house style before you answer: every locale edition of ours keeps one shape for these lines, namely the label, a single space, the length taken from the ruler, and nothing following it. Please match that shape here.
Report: 1.875 in
